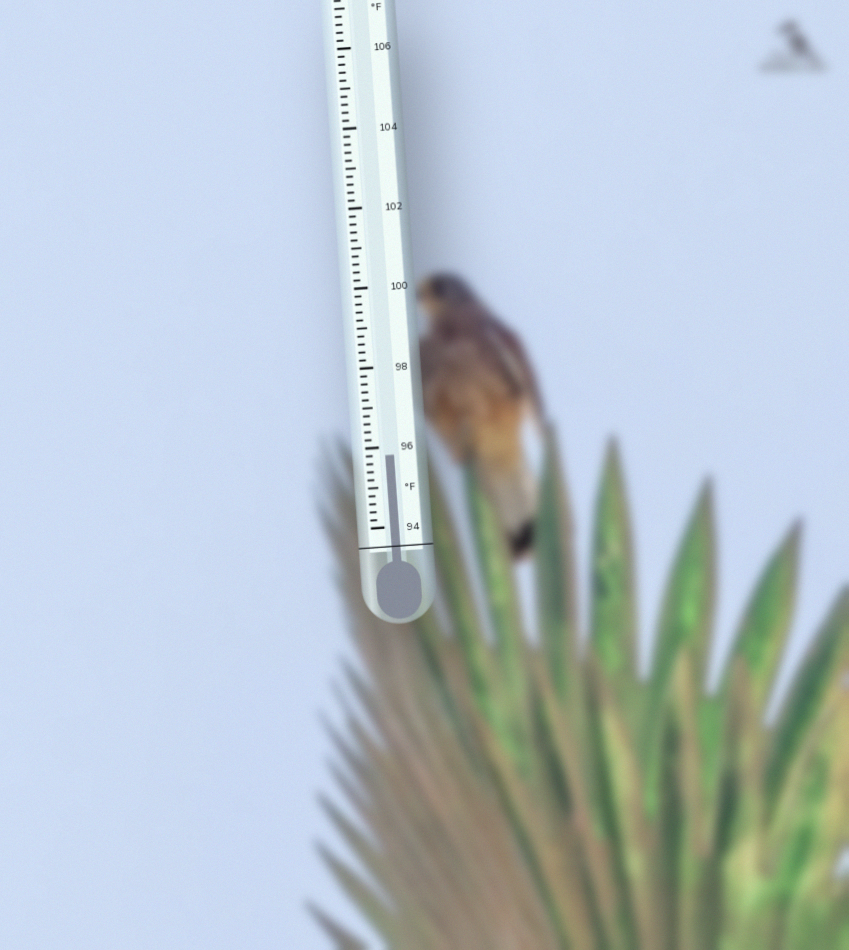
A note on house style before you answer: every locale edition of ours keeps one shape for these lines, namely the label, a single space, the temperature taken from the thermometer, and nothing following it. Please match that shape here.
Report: 95.8 °F
